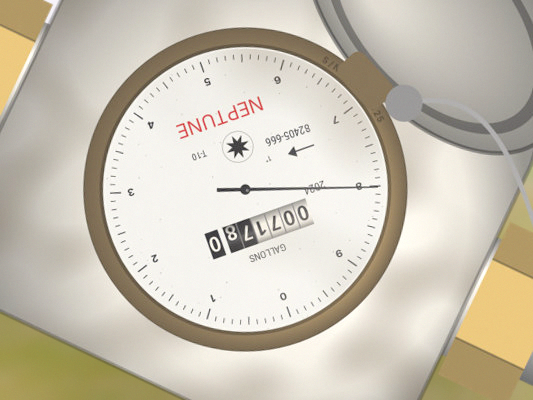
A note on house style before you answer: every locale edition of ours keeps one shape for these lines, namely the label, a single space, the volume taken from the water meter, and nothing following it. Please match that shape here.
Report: 71778.0 gal
